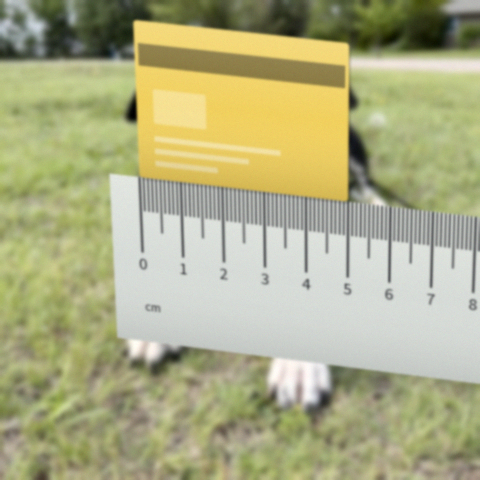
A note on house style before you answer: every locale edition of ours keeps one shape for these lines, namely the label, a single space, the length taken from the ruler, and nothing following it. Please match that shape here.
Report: 5 cm
